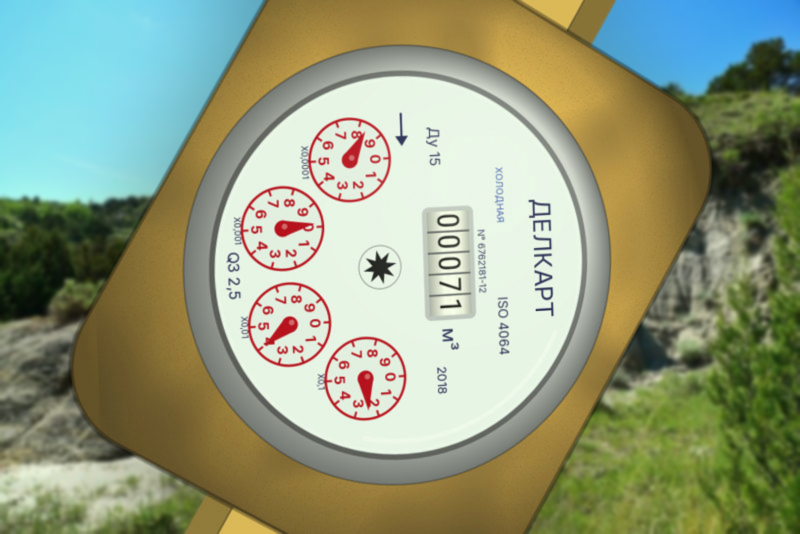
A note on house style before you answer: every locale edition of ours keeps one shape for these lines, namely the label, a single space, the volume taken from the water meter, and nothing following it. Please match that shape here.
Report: 71.2398 m³
